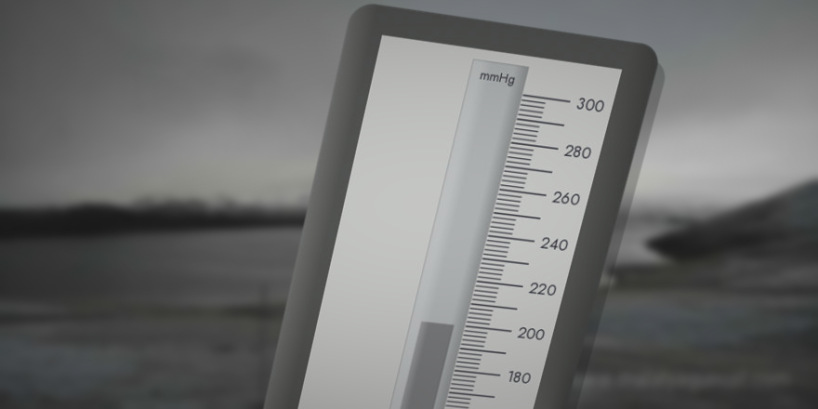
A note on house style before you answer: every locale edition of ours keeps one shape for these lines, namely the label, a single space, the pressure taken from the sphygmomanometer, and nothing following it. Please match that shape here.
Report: 200 mmHg
